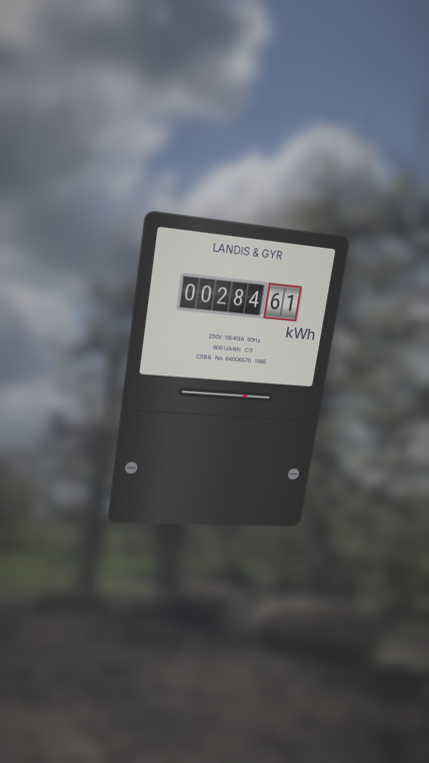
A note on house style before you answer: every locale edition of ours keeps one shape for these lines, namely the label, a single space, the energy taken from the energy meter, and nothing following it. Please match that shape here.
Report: 284.61 kWh
